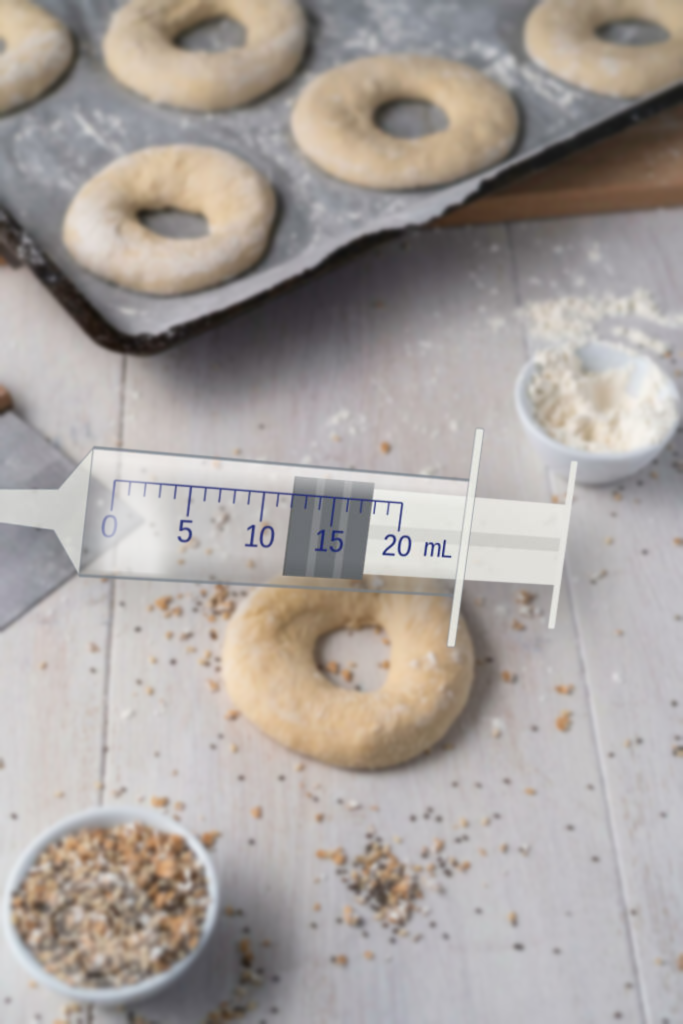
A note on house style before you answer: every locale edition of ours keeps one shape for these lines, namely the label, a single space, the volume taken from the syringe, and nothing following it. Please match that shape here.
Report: 12 mL
